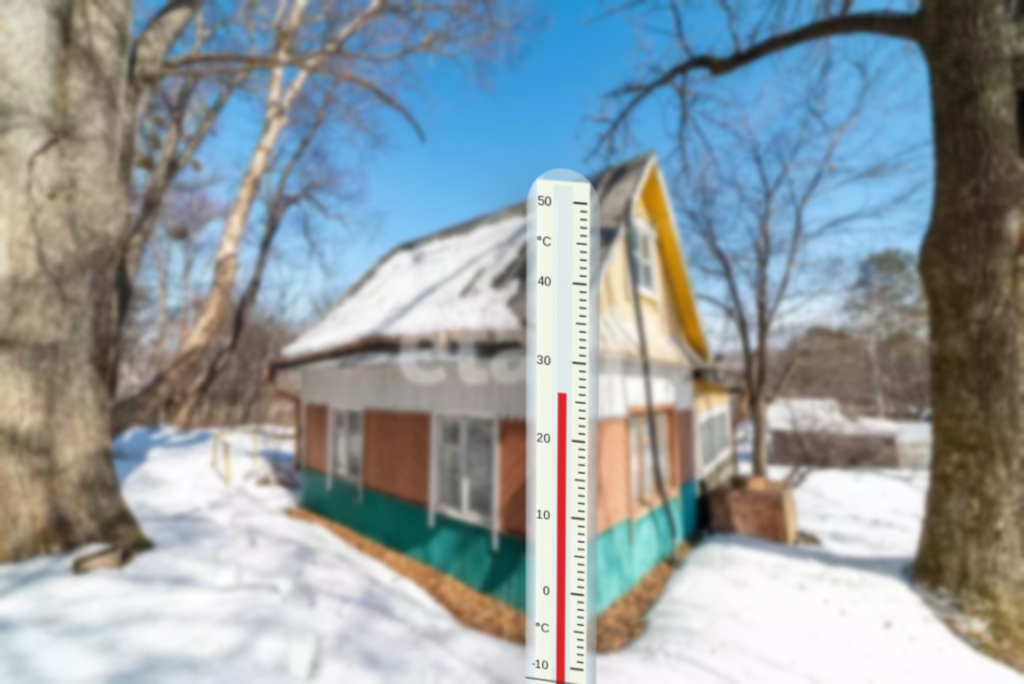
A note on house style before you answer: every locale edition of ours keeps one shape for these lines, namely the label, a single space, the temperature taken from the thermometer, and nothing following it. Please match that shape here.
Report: 26 °C
